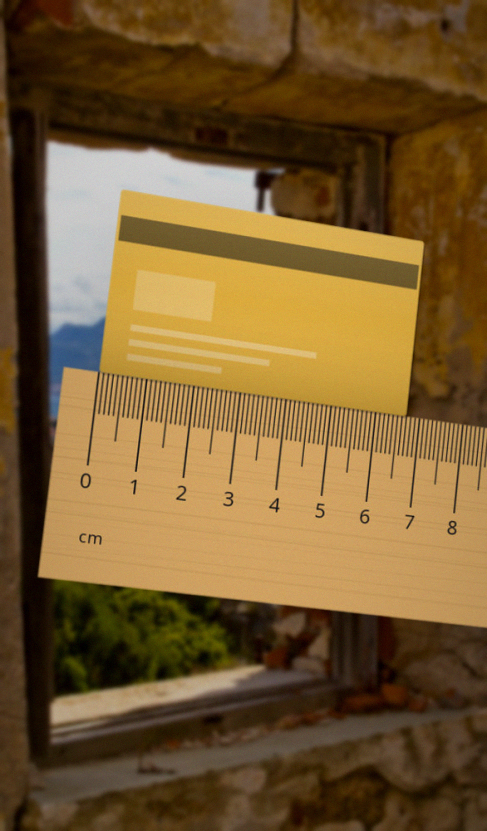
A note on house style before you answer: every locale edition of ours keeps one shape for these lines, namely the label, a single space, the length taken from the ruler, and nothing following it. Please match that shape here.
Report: 6.7 cm
